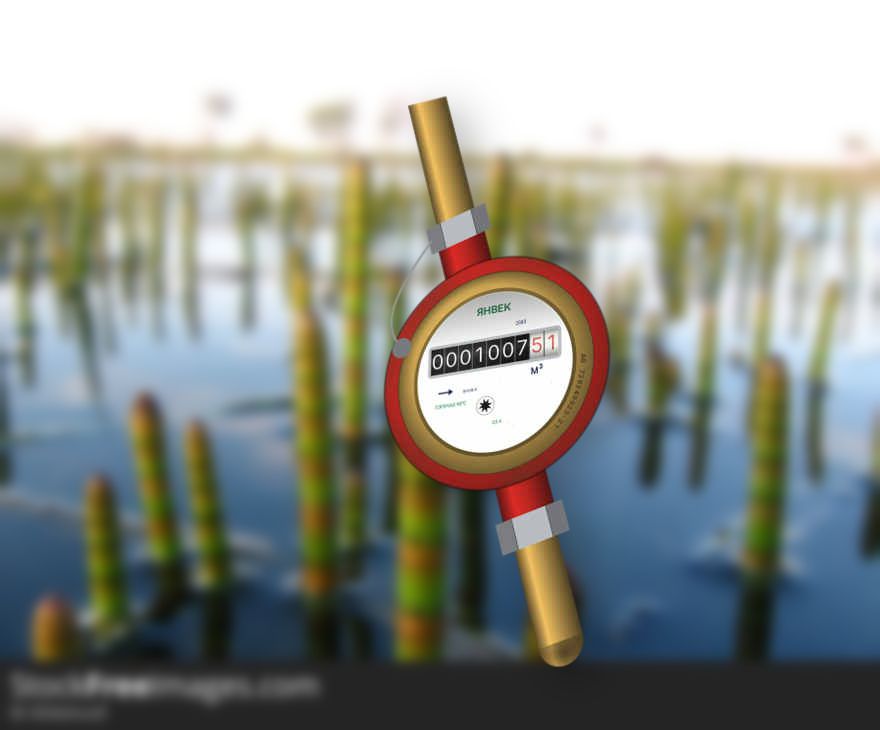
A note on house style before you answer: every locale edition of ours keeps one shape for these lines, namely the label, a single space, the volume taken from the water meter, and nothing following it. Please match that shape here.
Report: 1007.51 m³
